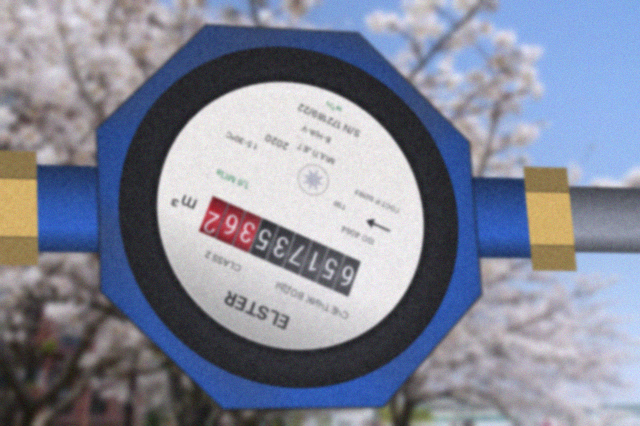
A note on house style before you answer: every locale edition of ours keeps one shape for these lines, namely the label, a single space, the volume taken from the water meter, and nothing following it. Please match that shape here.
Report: 651735.362 m³
